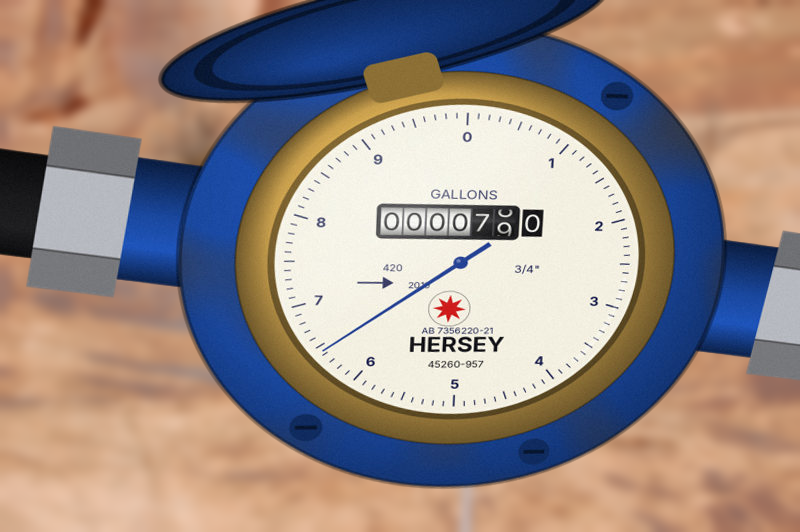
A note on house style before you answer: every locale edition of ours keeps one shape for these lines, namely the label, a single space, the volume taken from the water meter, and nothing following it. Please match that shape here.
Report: 786.4 gal
